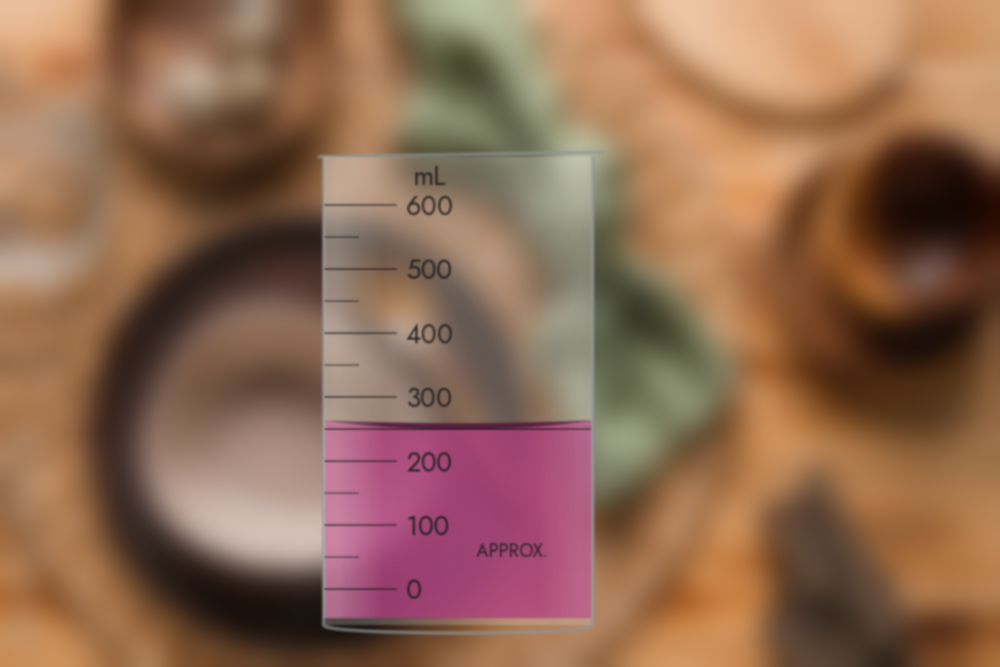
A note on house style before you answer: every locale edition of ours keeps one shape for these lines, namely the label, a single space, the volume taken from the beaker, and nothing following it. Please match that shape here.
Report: 250 mL
